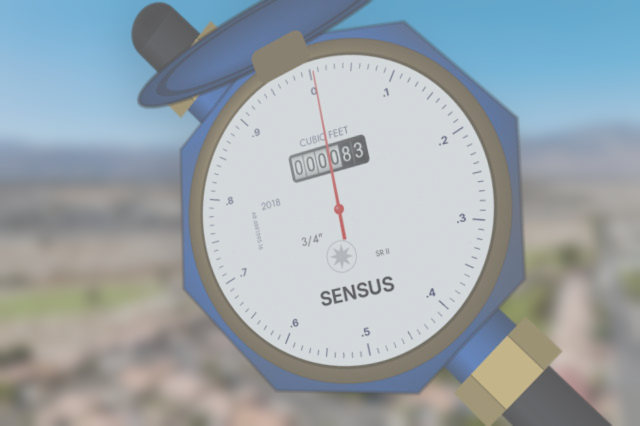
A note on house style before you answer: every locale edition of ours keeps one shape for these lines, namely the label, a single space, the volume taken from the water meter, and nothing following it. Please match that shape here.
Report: 83.00 ft³
